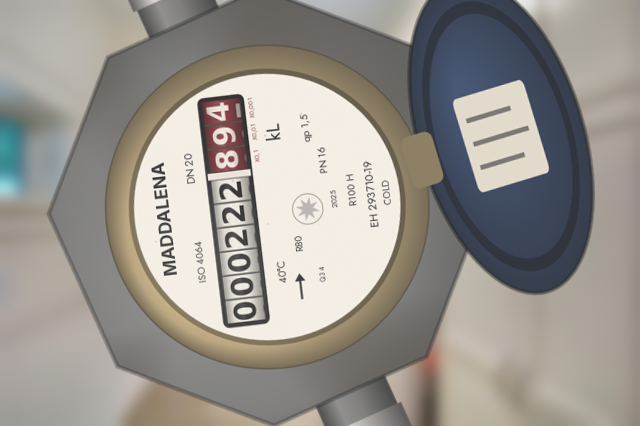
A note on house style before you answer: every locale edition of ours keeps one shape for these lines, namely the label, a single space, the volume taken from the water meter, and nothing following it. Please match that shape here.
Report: 222.894 kL
